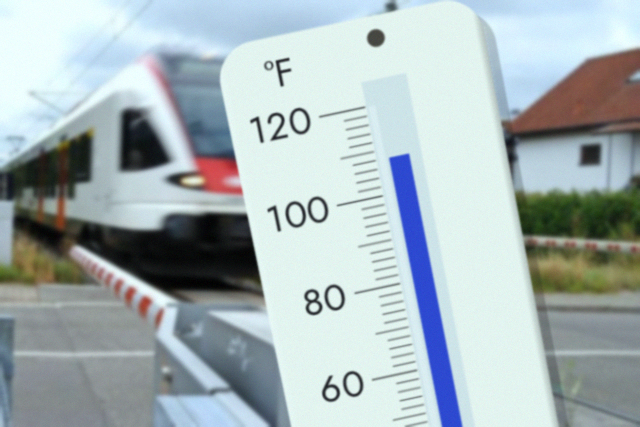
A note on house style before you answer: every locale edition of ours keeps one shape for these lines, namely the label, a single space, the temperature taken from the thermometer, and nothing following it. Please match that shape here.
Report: 108 °F
